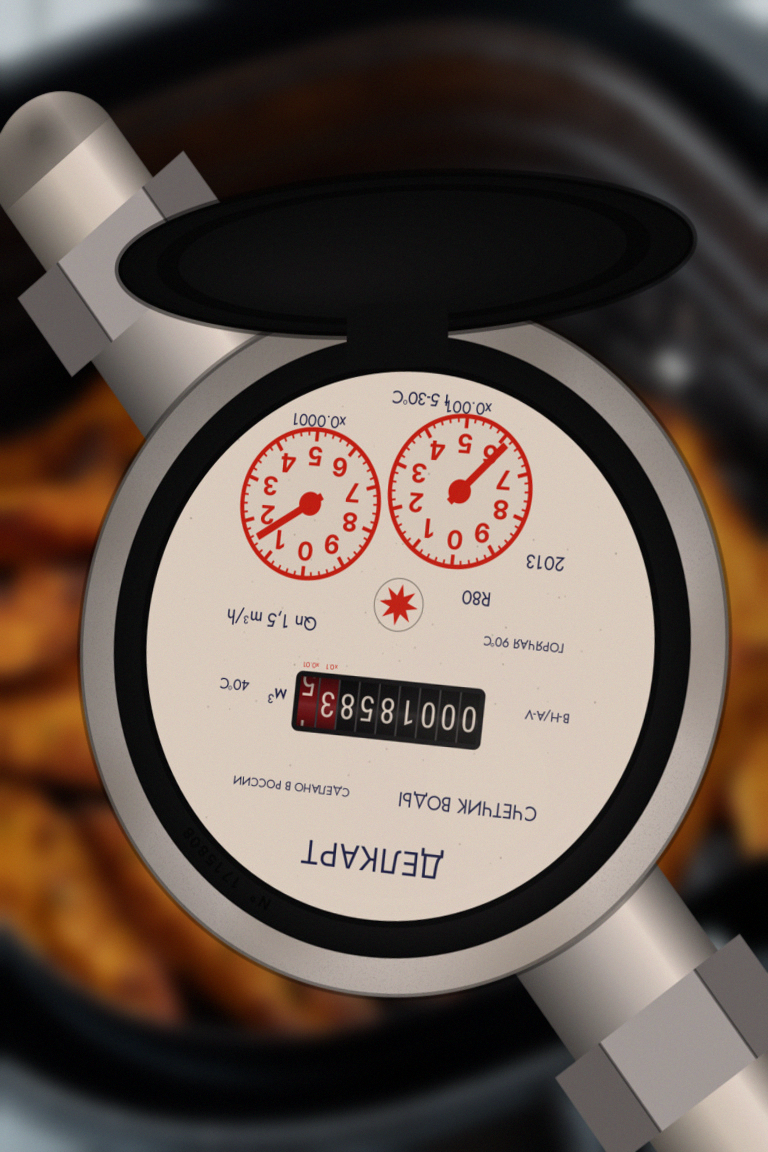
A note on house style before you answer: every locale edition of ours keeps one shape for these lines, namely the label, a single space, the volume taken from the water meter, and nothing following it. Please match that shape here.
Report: 1858.3461 m³
